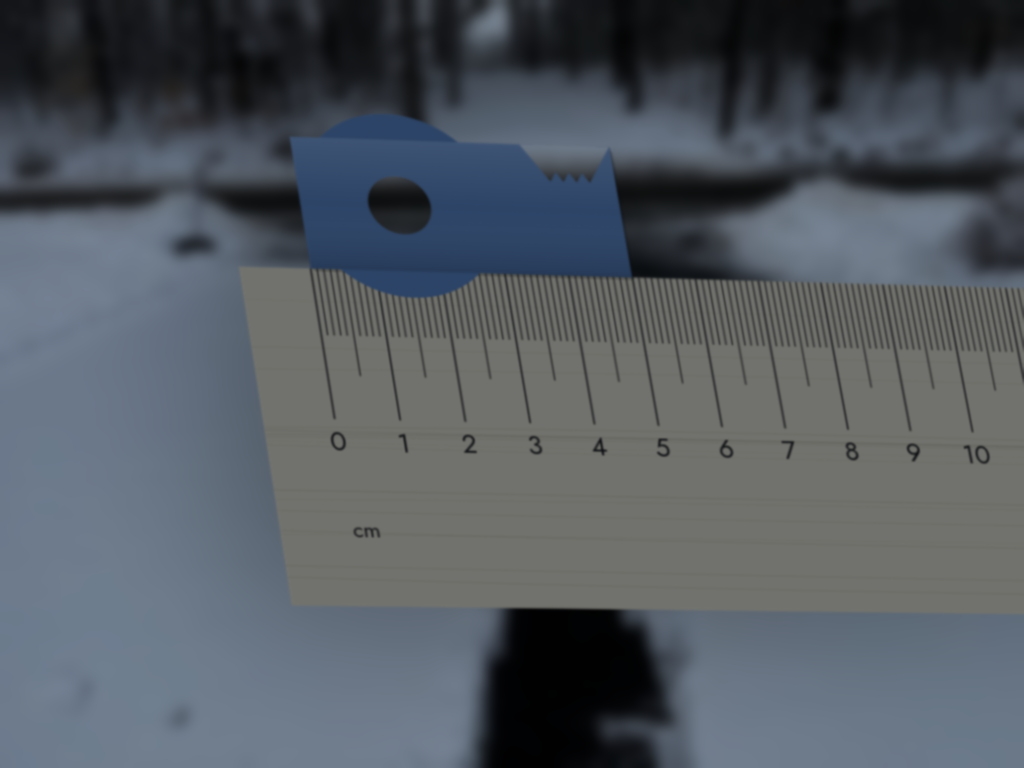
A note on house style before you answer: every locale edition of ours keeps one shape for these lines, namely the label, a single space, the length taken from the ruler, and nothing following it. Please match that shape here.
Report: 5 cm
